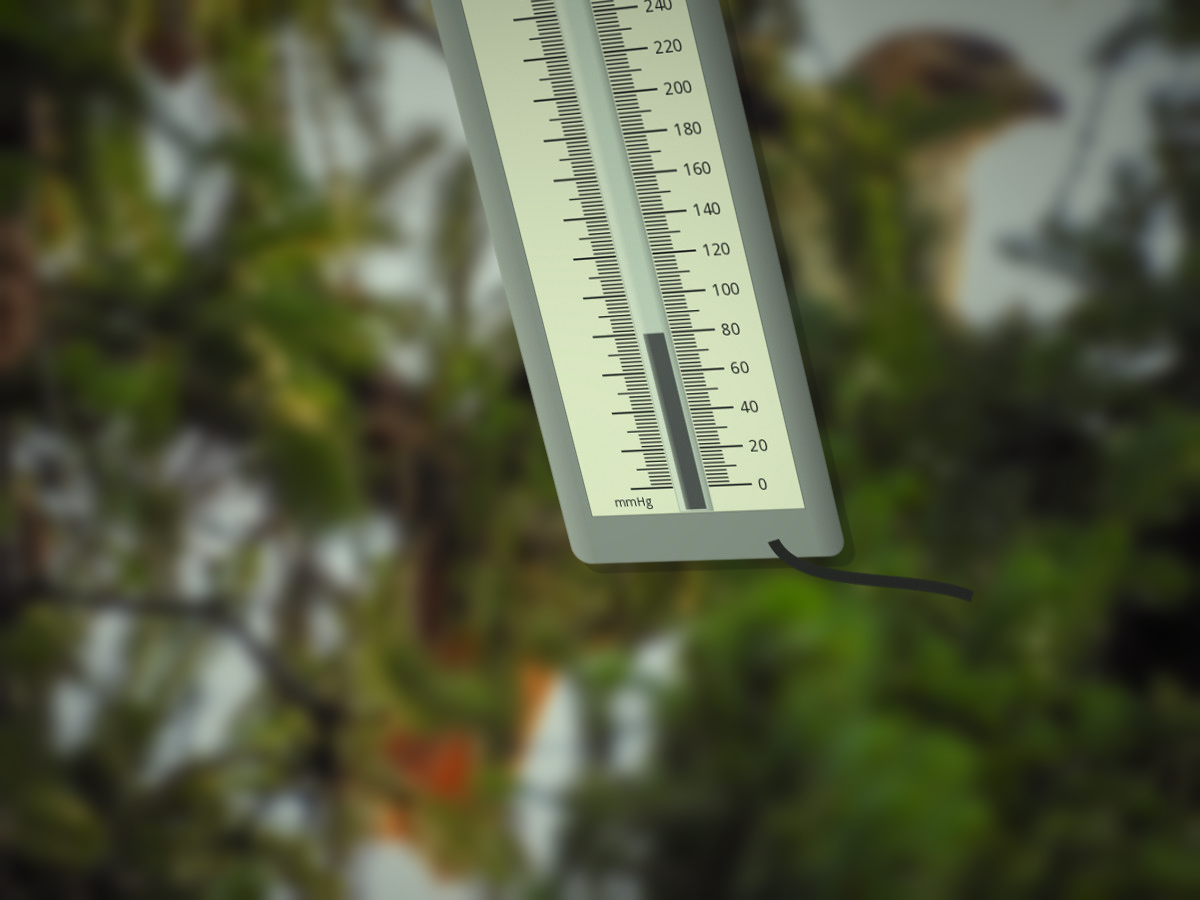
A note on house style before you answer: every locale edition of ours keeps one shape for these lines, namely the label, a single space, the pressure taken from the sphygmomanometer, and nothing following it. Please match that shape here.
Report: 80 mmHg
